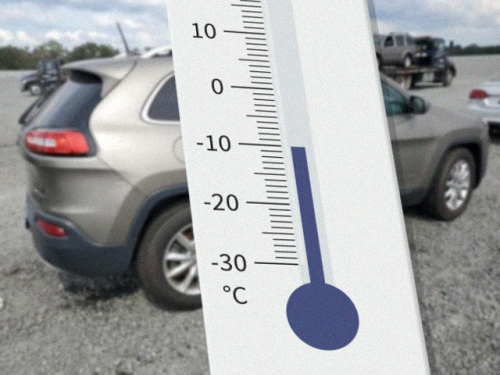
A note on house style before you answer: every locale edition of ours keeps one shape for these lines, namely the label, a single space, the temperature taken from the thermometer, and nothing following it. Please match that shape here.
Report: -10 °C
